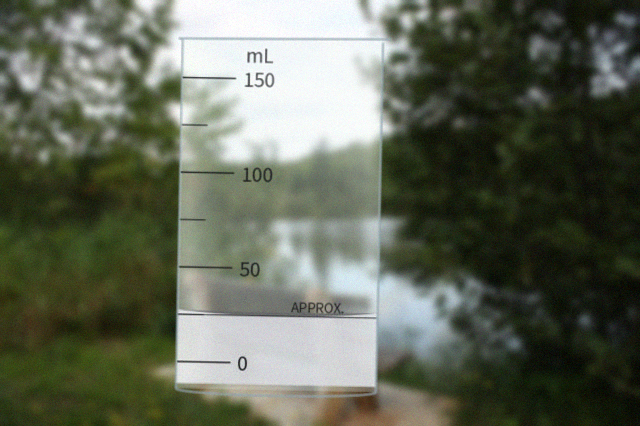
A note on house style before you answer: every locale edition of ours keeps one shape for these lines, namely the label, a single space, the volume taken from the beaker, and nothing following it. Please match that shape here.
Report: 25 mL
